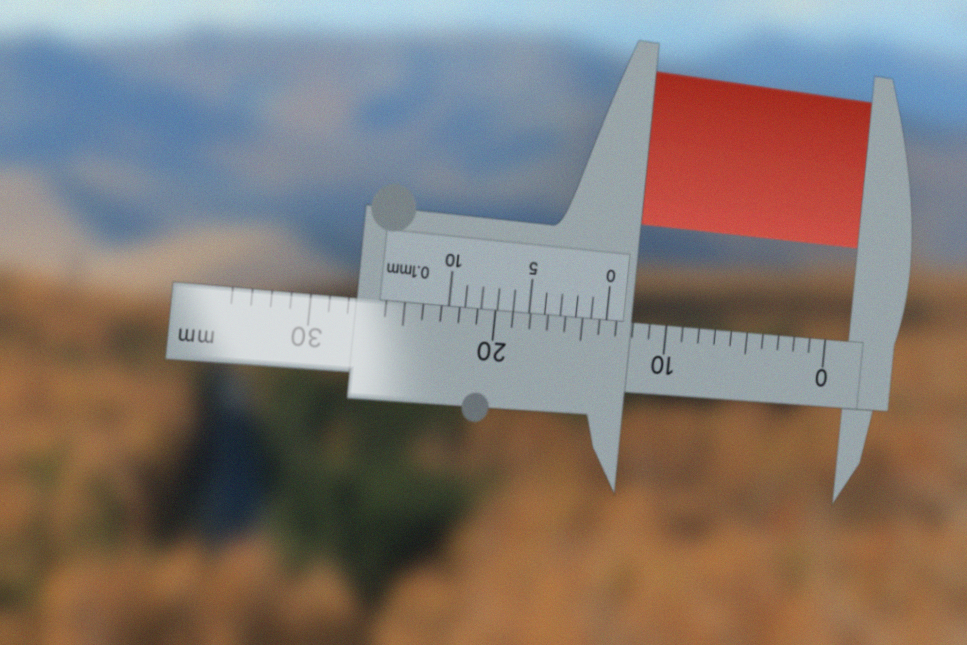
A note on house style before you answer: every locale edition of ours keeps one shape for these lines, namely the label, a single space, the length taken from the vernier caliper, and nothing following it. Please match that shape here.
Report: 13.6 mm
